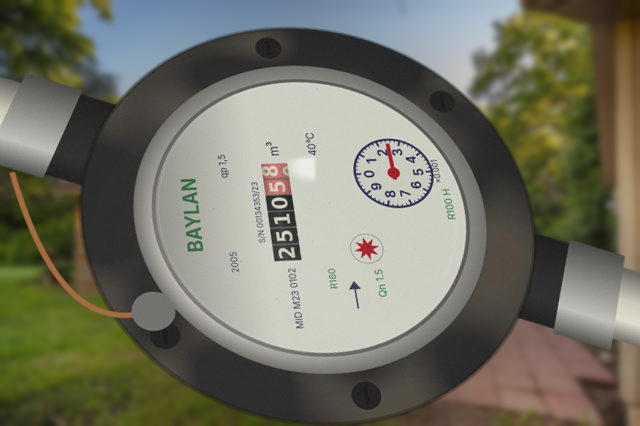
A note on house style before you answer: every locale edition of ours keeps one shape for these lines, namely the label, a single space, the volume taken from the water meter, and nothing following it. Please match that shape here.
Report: 2510.582 m³
